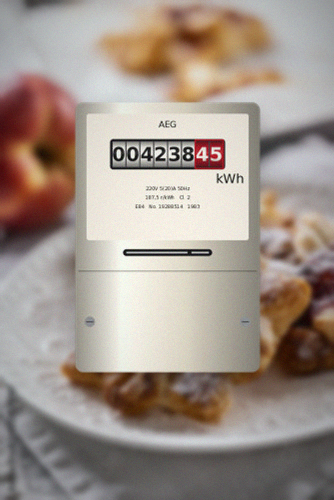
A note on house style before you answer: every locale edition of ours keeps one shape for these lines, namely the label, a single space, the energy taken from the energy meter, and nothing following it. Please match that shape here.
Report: 4238.45 kWh
